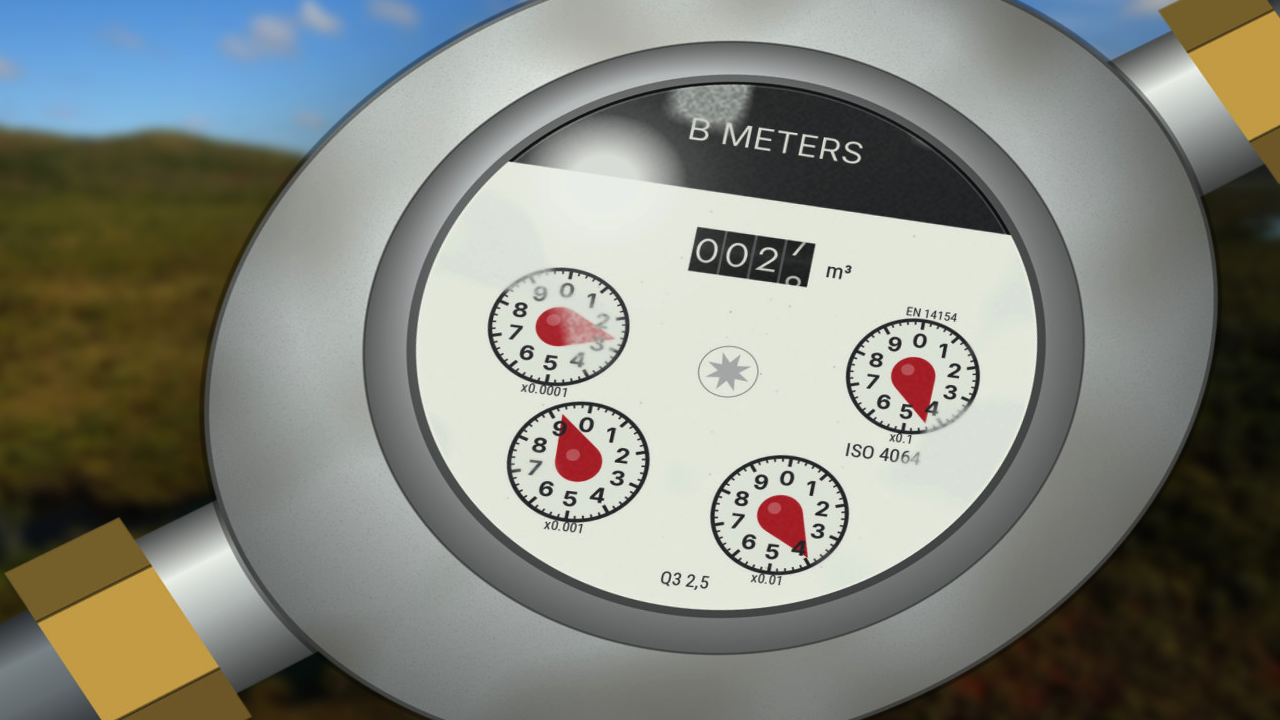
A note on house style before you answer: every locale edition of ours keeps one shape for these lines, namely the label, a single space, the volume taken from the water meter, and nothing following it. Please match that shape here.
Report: 27.4392 m³
